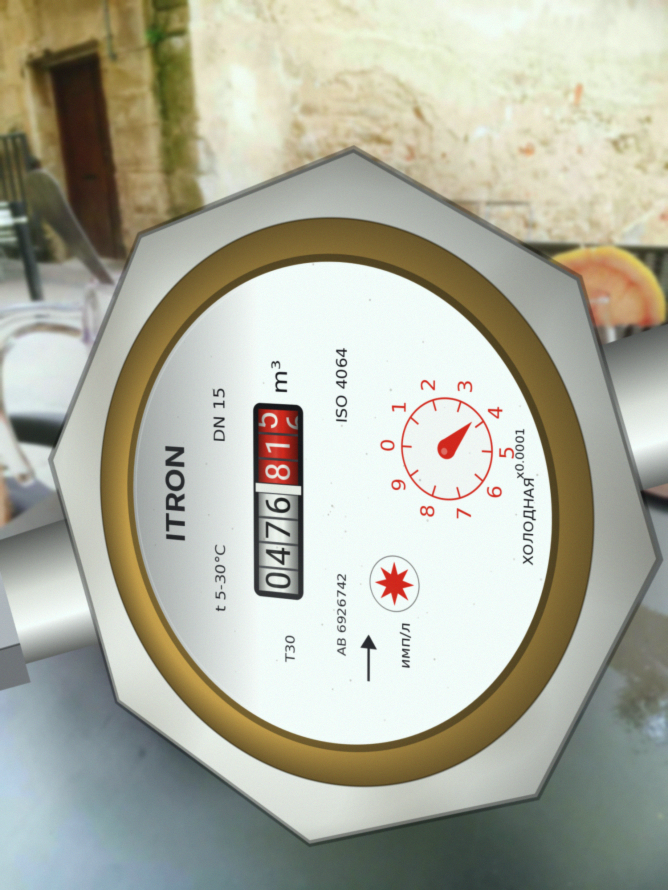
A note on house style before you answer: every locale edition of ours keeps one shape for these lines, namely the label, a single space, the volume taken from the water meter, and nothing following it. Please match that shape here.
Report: 476.8153 m³
